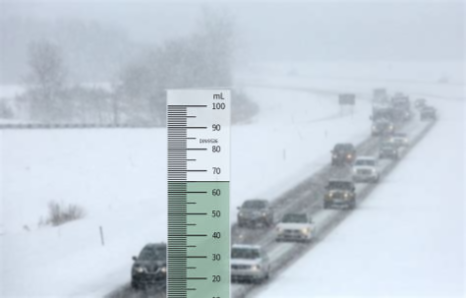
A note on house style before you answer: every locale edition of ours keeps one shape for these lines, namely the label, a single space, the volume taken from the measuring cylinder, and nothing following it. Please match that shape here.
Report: 65 mL
